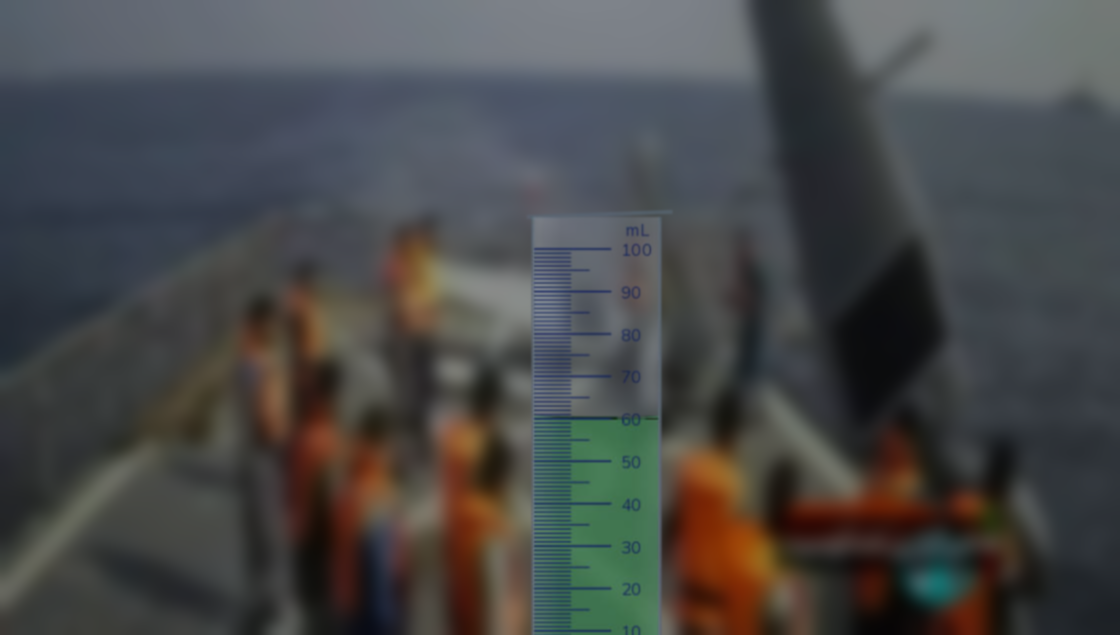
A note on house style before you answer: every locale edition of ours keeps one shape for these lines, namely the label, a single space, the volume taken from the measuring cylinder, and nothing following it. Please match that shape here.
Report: 60 mL
